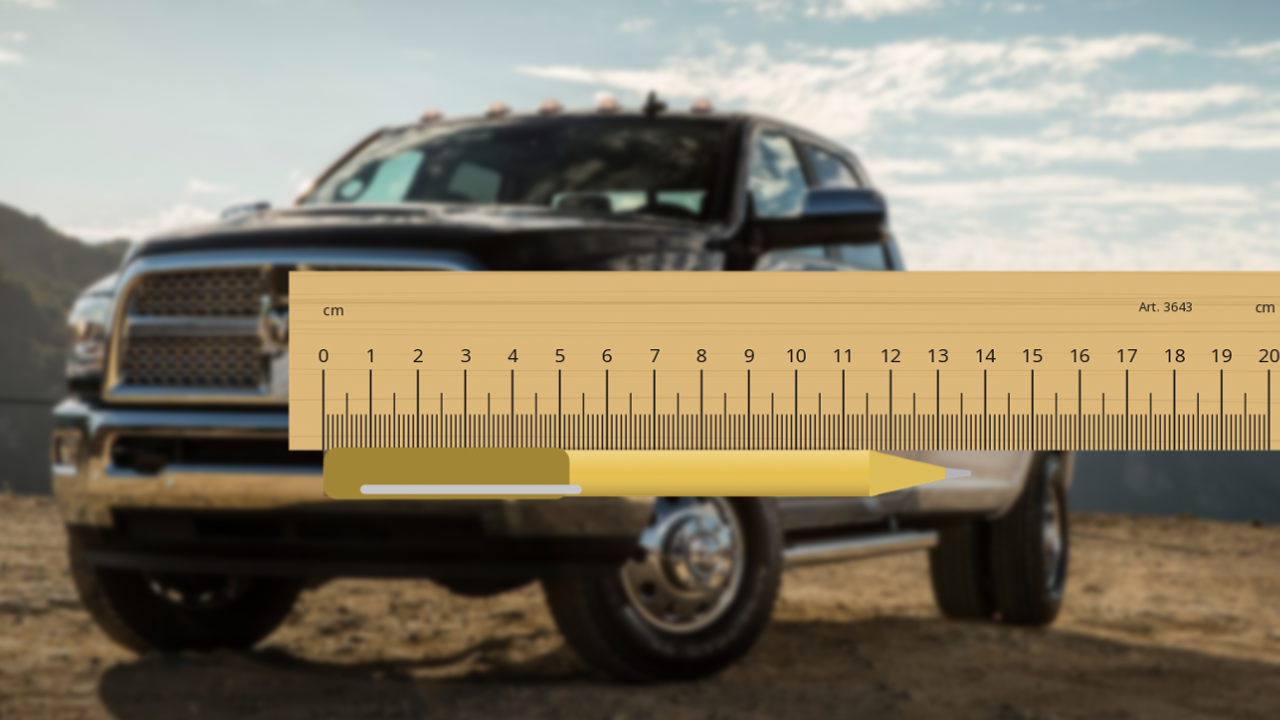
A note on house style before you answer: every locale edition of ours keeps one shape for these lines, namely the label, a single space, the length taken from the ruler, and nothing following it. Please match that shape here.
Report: 13.7 cm
